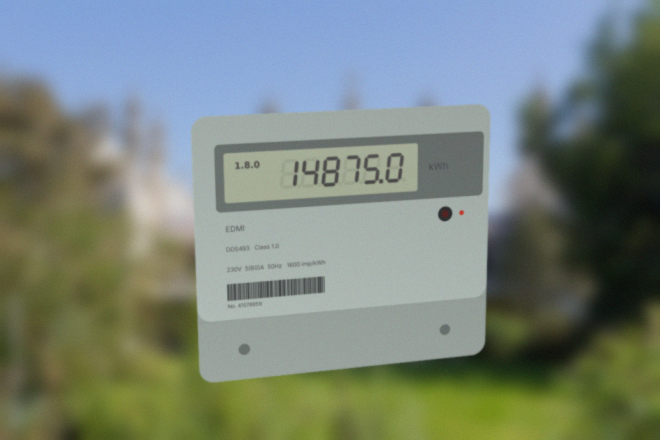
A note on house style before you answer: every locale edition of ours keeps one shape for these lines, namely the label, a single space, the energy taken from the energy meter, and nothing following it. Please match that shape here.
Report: 14875.0 kWh
